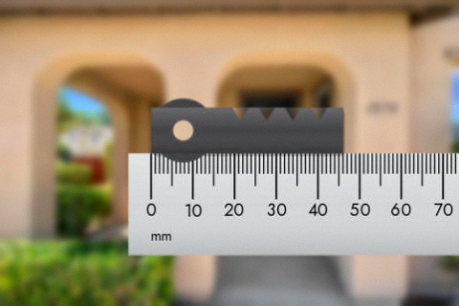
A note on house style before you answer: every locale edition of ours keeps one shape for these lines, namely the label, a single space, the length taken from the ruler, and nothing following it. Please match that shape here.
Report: 46 mm
